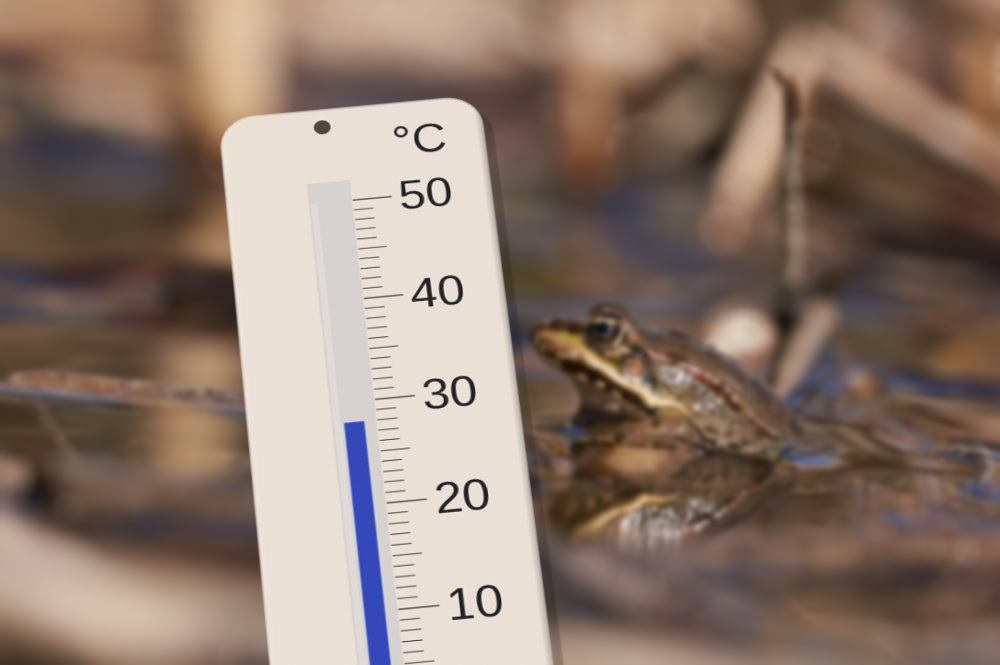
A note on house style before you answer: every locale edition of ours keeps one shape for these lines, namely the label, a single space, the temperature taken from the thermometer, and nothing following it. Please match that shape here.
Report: 28 °C
